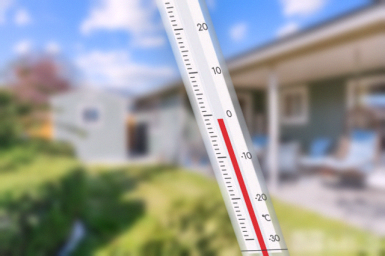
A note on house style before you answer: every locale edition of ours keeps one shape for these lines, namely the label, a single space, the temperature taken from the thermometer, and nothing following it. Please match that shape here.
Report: -1 °C
